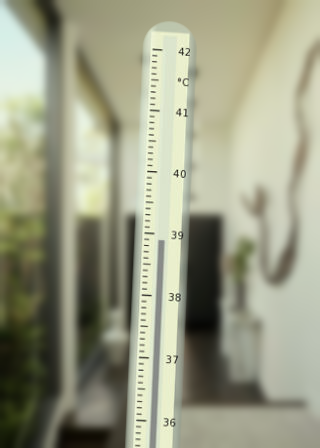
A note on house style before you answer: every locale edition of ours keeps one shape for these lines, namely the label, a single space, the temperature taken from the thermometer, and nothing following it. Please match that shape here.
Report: 38.9 °C
